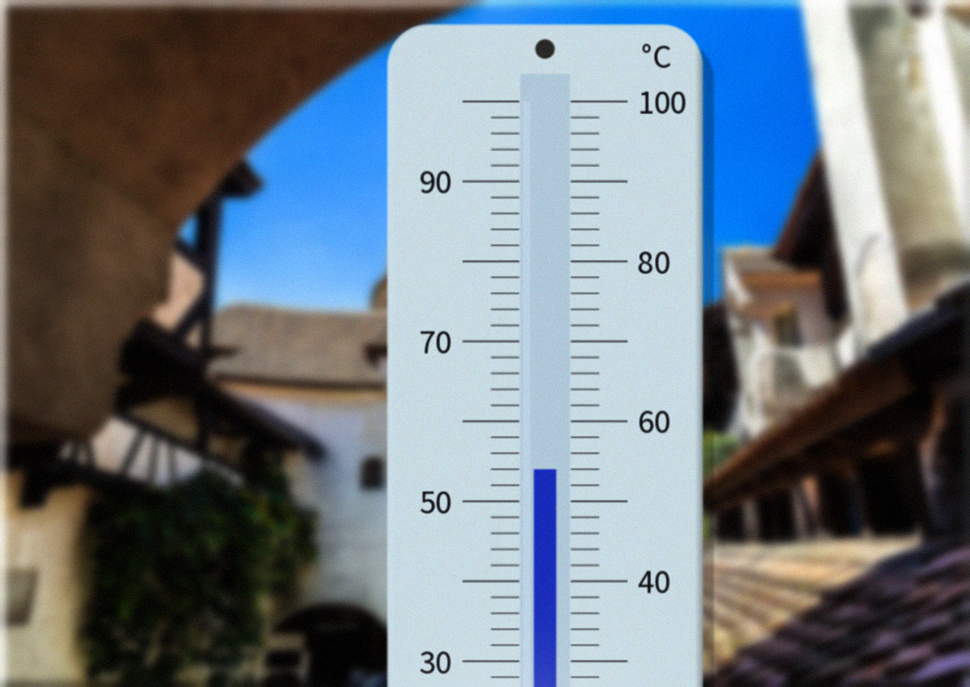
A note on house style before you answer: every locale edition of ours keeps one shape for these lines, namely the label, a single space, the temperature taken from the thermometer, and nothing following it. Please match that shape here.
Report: 54 °C
